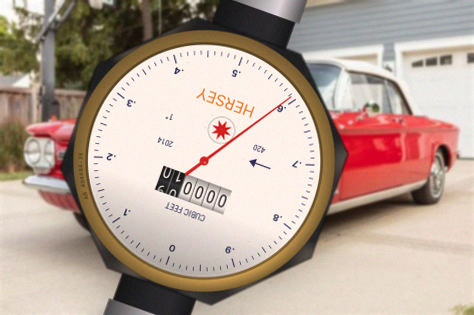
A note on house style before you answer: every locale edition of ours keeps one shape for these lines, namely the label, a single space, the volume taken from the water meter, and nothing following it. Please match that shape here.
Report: 9.59 ft³
